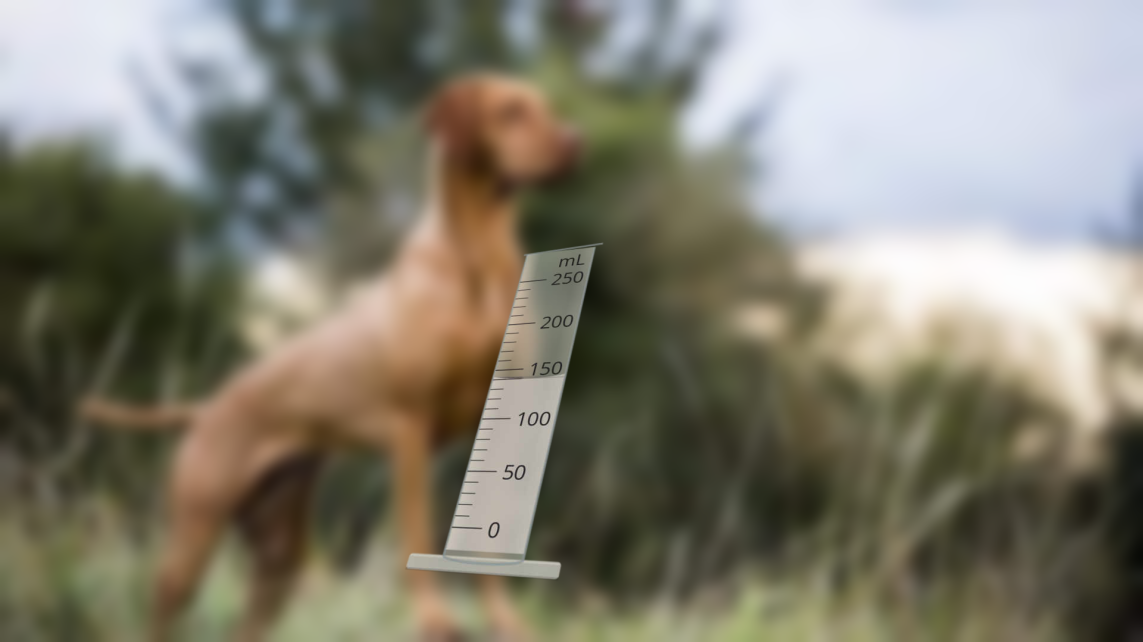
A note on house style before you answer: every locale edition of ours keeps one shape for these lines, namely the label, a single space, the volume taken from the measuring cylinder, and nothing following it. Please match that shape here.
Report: 140 mL
